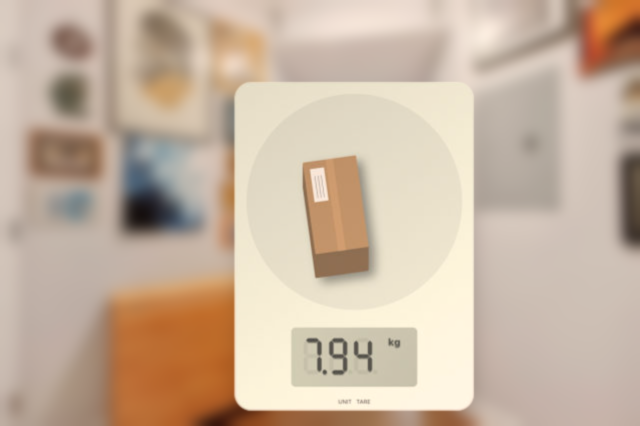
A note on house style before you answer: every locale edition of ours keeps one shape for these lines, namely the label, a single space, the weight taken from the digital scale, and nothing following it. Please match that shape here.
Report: 7.94 kg
